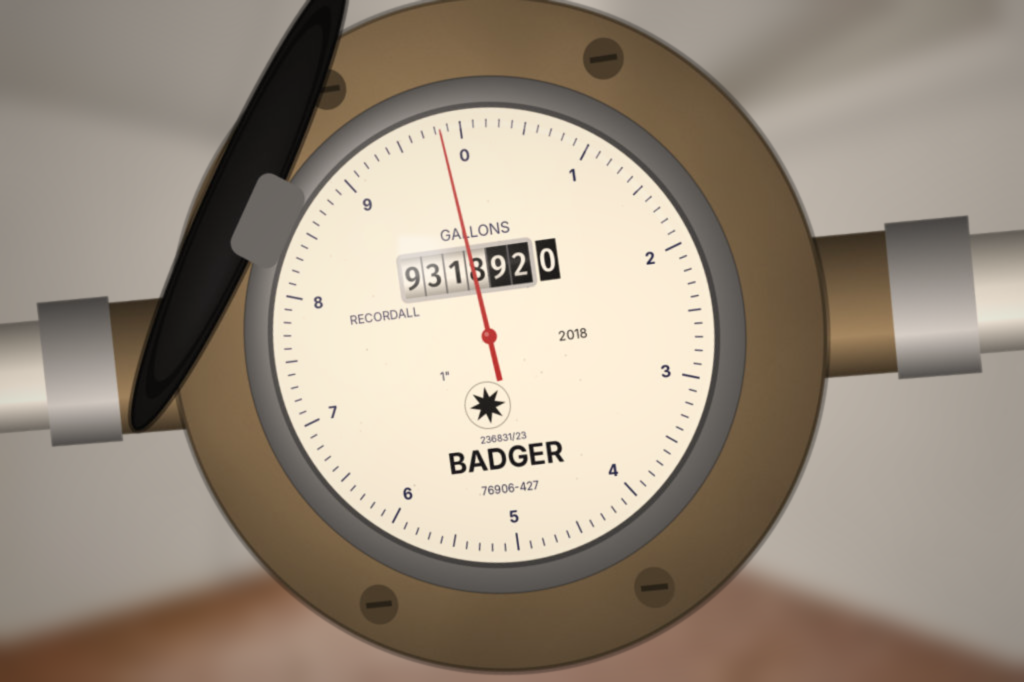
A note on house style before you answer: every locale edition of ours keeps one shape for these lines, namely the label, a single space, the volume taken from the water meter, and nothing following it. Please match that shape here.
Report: 9318919.8 gal
